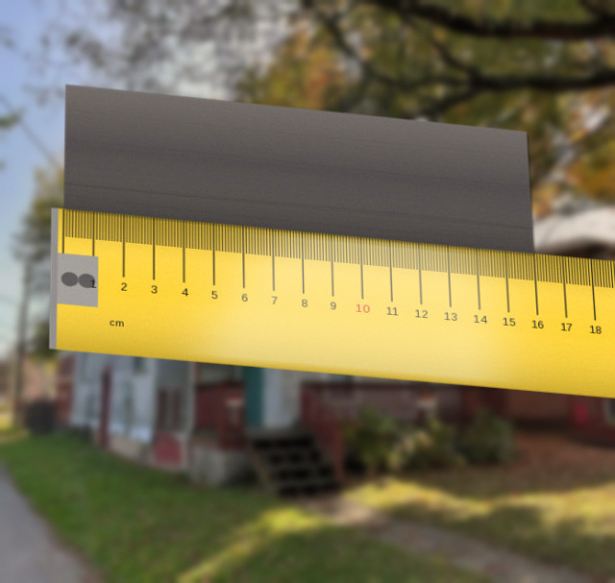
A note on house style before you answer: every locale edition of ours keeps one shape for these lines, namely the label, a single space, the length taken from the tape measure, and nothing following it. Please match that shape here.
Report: 16 cm
